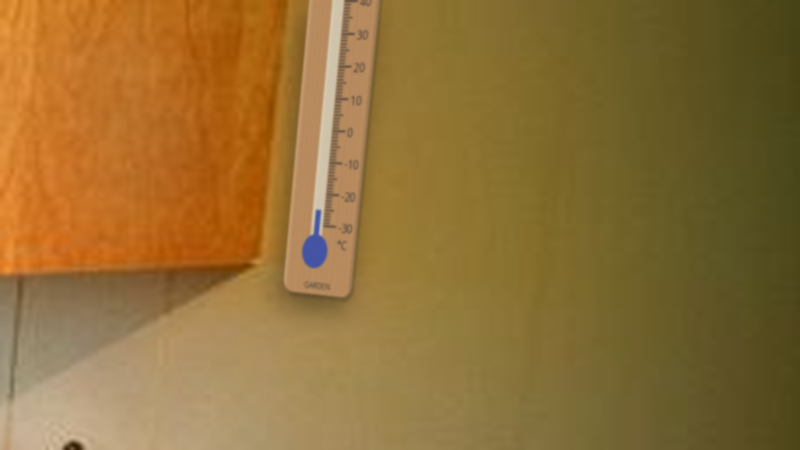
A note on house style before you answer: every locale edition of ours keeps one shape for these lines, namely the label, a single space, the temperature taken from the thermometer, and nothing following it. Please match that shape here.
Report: -25 °C
